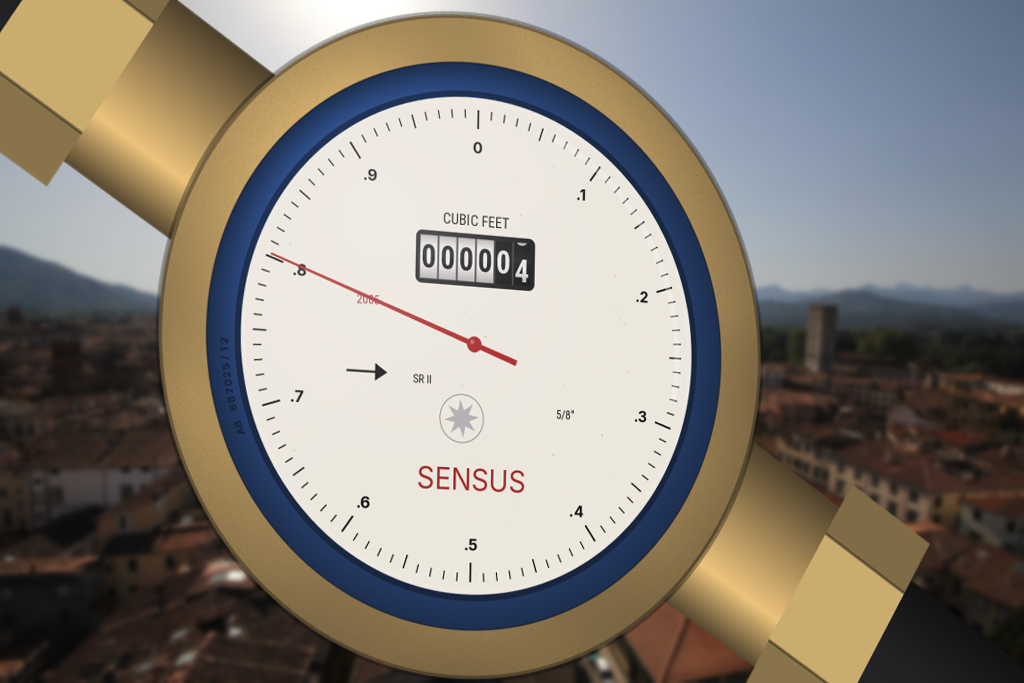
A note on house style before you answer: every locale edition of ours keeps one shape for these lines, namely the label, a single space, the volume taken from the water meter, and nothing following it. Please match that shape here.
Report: 3.80 ft³
